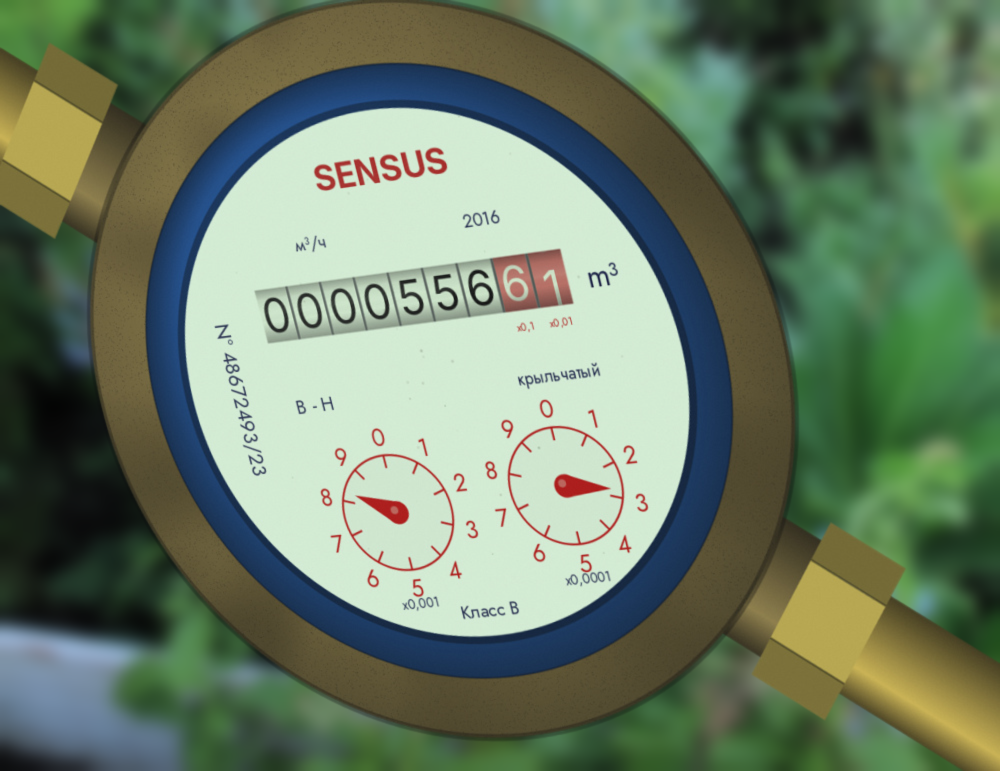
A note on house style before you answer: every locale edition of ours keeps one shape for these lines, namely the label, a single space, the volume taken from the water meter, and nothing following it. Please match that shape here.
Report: 556.6082 m³
